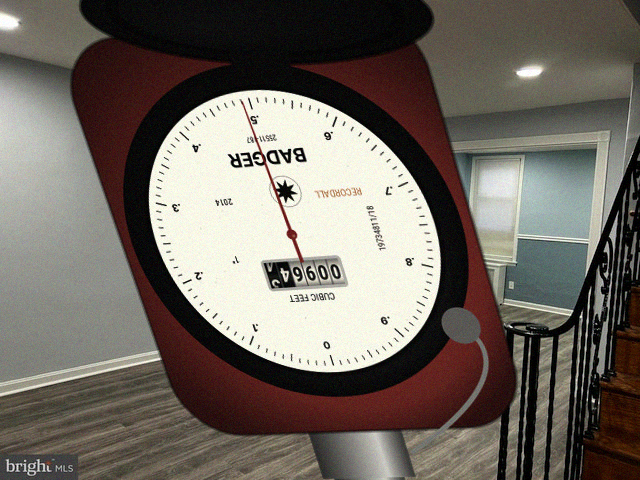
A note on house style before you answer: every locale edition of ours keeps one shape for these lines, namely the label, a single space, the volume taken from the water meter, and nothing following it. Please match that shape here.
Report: 9643.49 ft³
